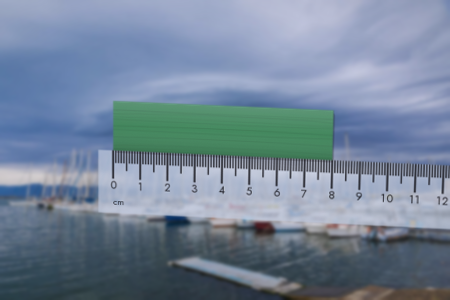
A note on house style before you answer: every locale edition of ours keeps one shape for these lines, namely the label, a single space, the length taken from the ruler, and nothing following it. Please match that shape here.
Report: 8 cm
